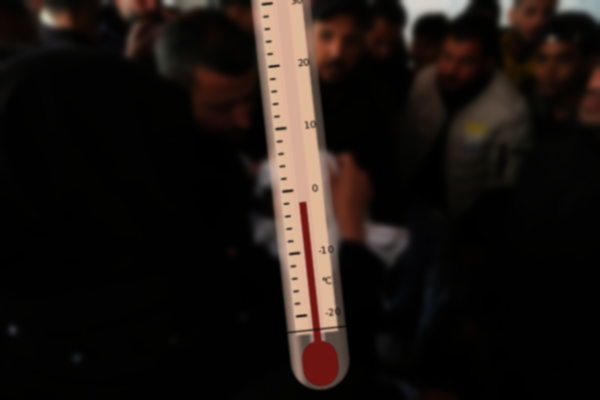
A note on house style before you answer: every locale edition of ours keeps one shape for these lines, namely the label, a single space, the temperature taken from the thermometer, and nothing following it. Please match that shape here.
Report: -2 °C
